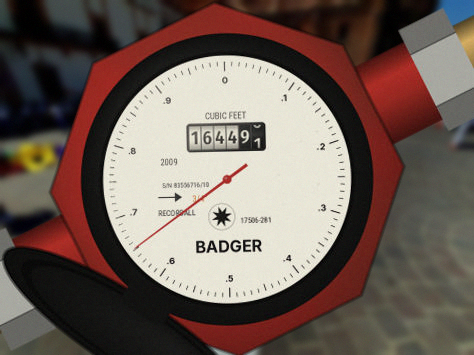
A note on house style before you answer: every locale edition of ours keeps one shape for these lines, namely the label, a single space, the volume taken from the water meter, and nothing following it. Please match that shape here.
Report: 164490.65 ft³
